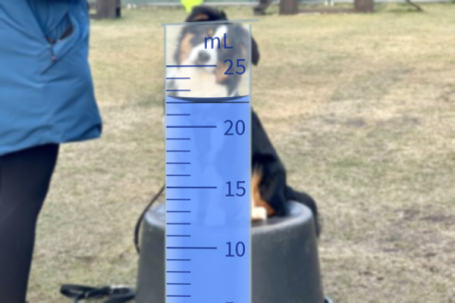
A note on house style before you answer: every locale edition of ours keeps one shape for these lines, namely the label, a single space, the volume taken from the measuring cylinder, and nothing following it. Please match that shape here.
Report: 22 mL
